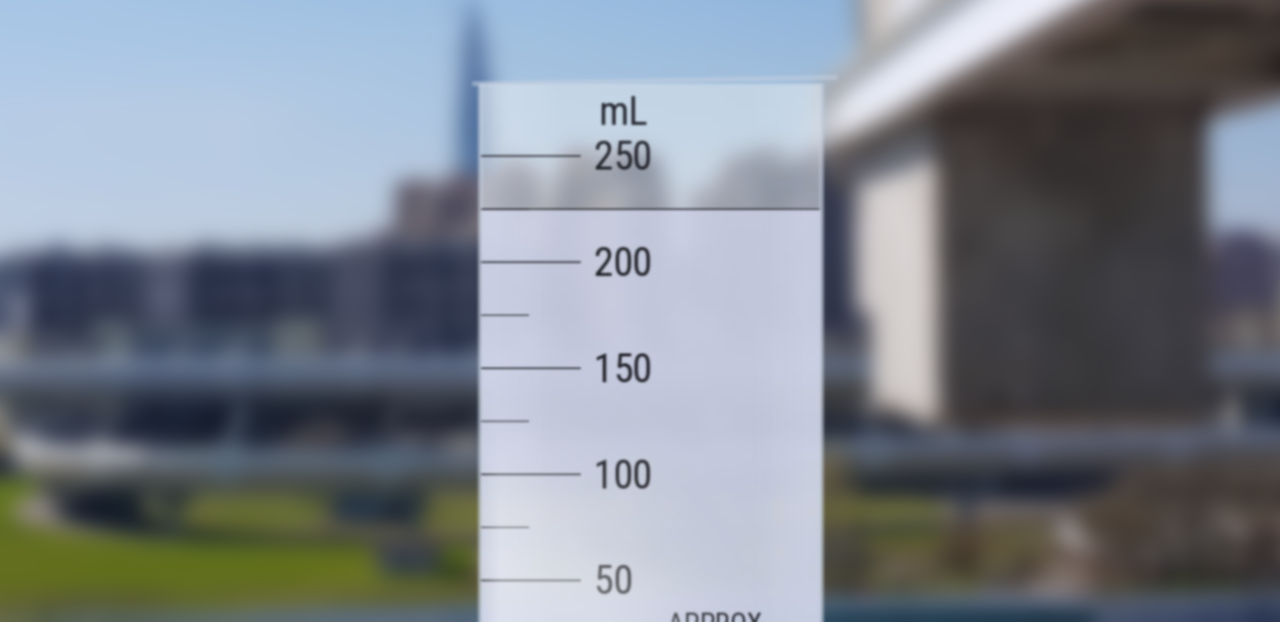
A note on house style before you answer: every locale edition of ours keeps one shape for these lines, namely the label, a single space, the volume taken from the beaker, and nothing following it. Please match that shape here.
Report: 225 mL
